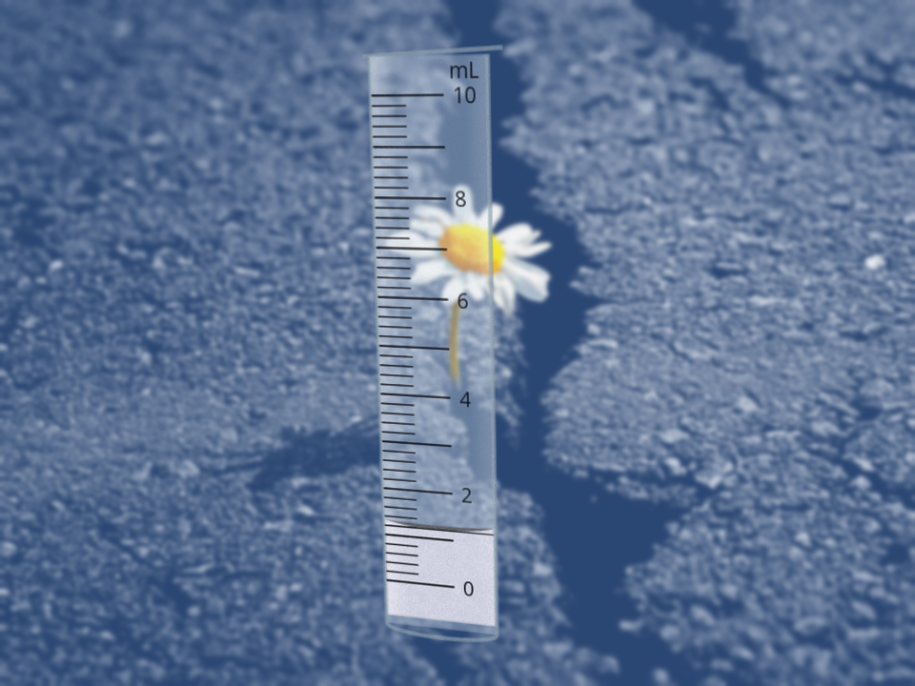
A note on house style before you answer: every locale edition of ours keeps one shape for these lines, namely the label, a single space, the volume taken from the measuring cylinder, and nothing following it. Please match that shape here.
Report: 1.2 mL
